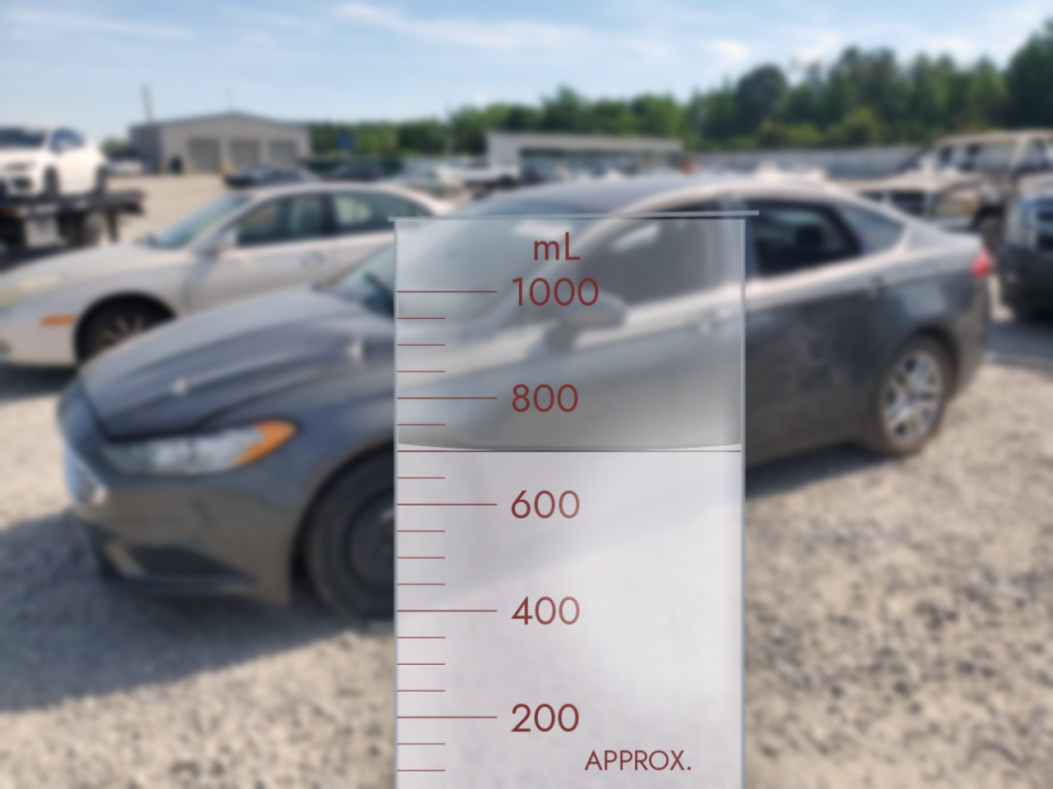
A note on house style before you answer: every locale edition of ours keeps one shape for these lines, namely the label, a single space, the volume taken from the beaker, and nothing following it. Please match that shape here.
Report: 700 mL
